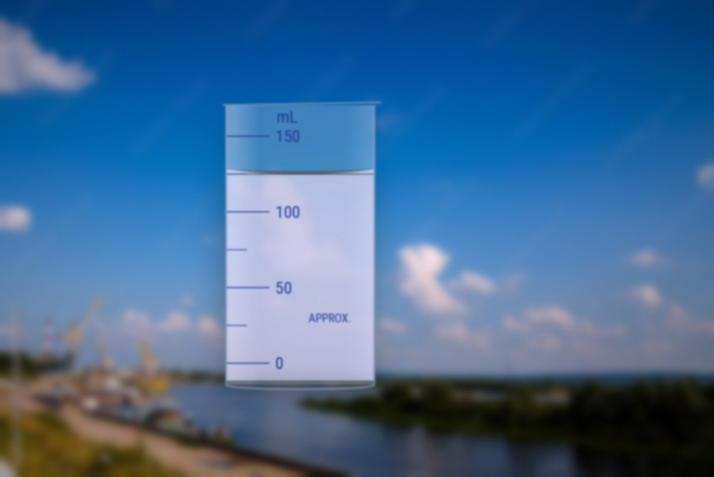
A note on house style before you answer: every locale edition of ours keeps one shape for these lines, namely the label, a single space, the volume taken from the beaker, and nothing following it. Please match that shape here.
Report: 125 mL
